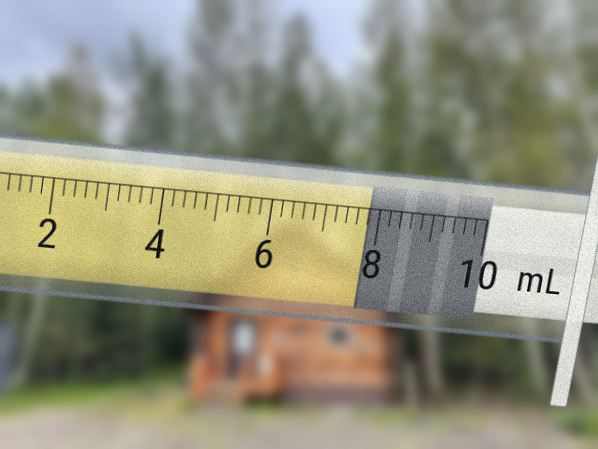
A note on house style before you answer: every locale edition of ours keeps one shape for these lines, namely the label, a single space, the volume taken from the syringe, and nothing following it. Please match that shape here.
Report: 7.8 mL
